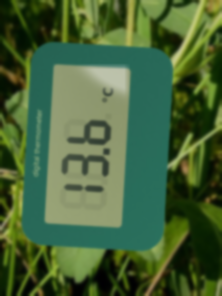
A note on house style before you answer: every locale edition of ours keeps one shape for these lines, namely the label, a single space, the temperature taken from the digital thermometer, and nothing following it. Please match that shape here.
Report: 13.6 °C
